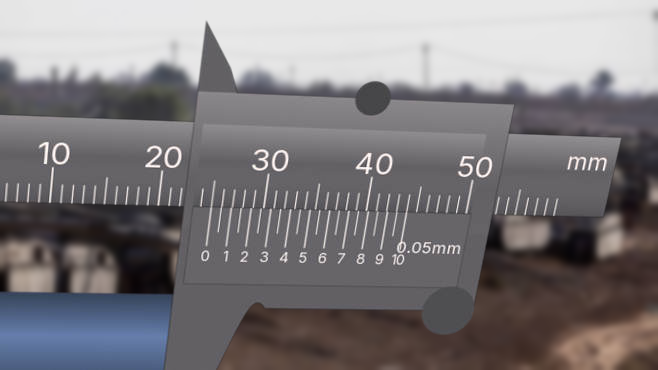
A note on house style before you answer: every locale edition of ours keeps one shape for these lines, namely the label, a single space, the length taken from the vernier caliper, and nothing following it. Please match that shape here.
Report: 25.0 mm
